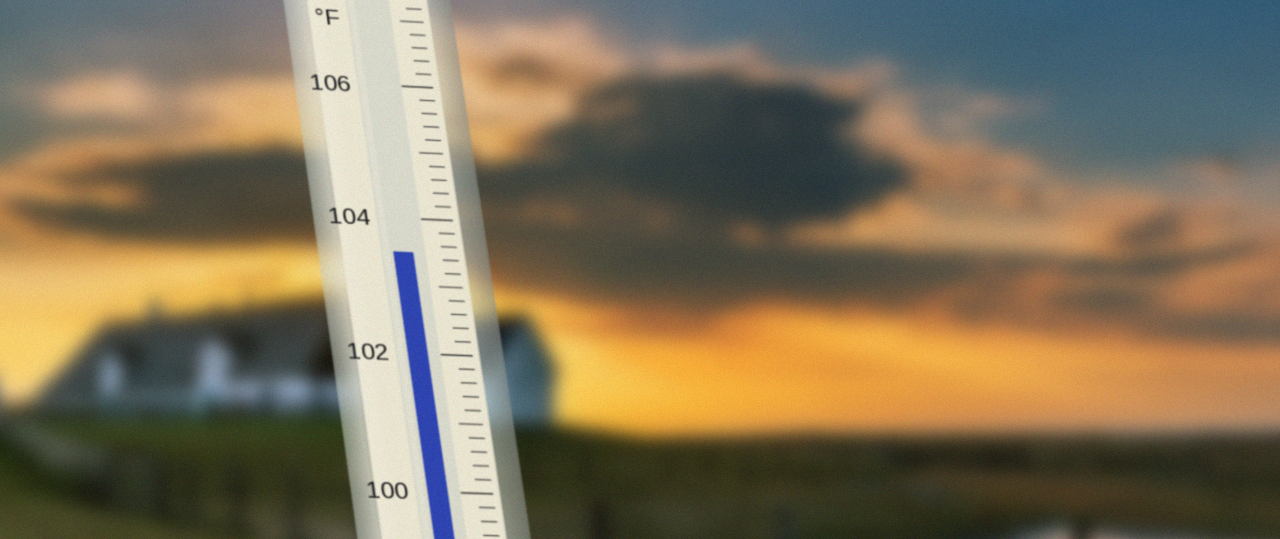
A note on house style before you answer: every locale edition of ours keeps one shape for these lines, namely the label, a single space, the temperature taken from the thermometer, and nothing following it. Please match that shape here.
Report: 103.5 °F
